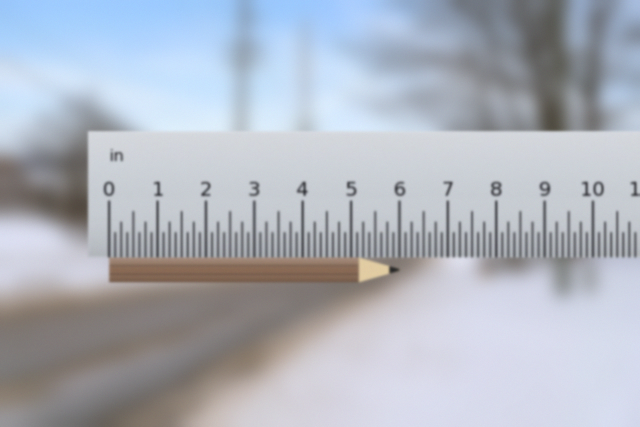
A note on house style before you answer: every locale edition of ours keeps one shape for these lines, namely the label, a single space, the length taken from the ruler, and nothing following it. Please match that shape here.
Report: 6 in
